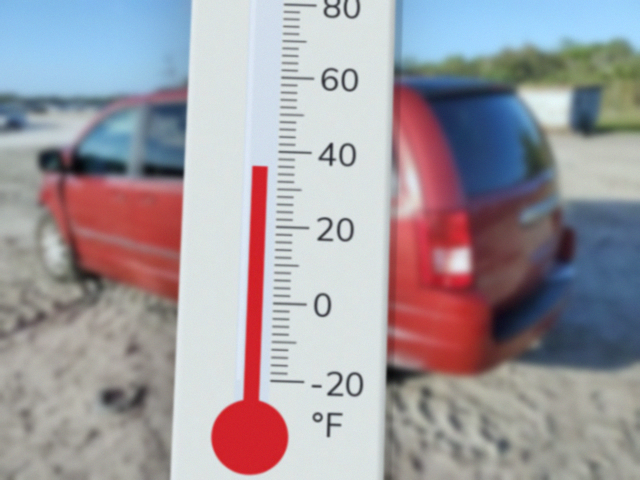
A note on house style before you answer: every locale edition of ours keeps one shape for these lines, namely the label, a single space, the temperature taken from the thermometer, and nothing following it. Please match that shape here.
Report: 36 °F
